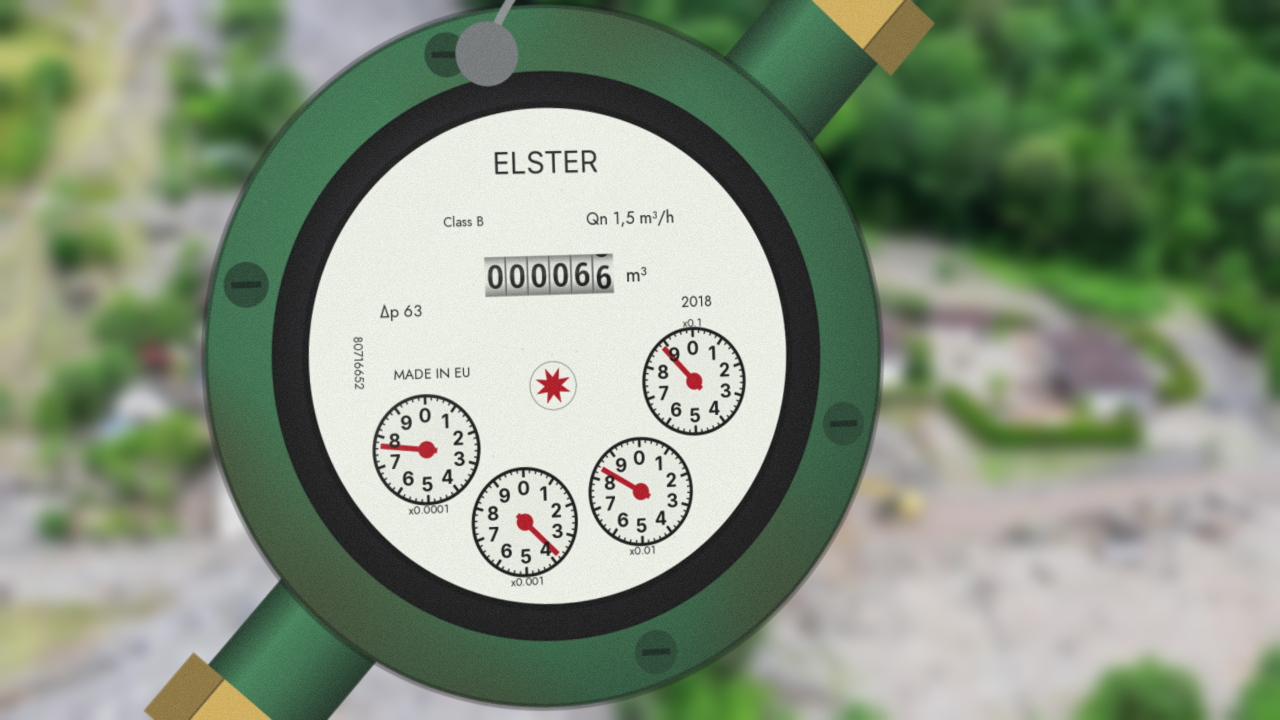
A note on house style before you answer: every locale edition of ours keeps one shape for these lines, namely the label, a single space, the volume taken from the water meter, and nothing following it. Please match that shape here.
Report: 65.8837 m³
